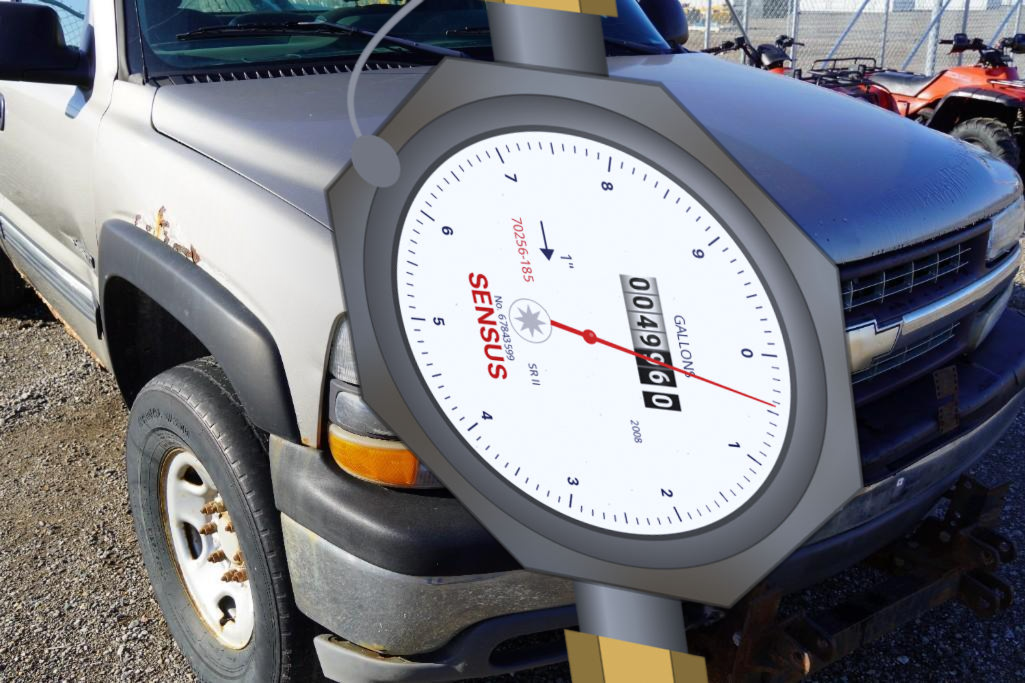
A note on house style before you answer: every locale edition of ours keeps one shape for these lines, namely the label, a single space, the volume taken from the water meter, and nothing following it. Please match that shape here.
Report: 49960.4 gal
